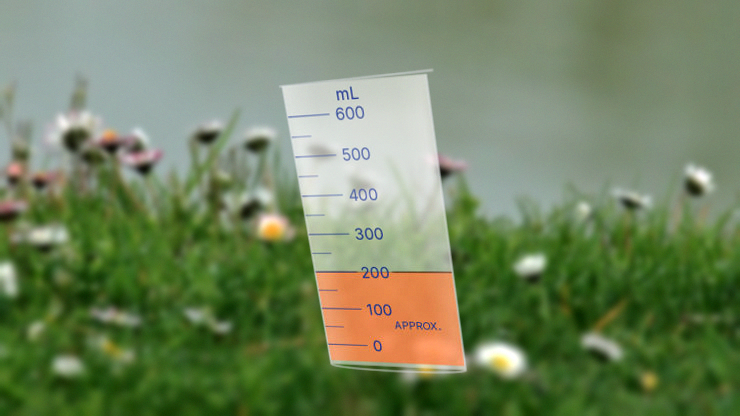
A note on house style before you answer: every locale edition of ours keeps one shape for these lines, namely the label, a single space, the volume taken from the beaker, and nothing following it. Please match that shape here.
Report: 200 mL
